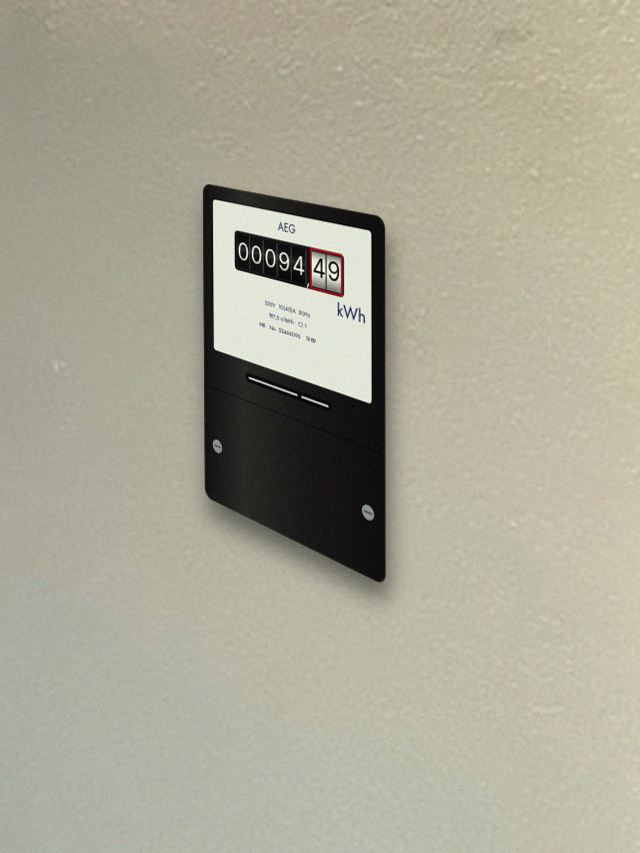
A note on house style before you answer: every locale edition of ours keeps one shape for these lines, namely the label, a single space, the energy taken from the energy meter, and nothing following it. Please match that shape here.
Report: 94.49 kWh
